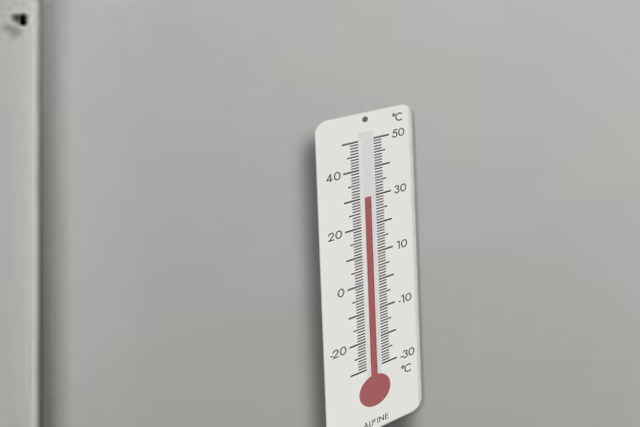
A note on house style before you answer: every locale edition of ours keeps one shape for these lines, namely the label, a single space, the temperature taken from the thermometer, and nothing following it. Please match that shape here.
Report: 30 °C
